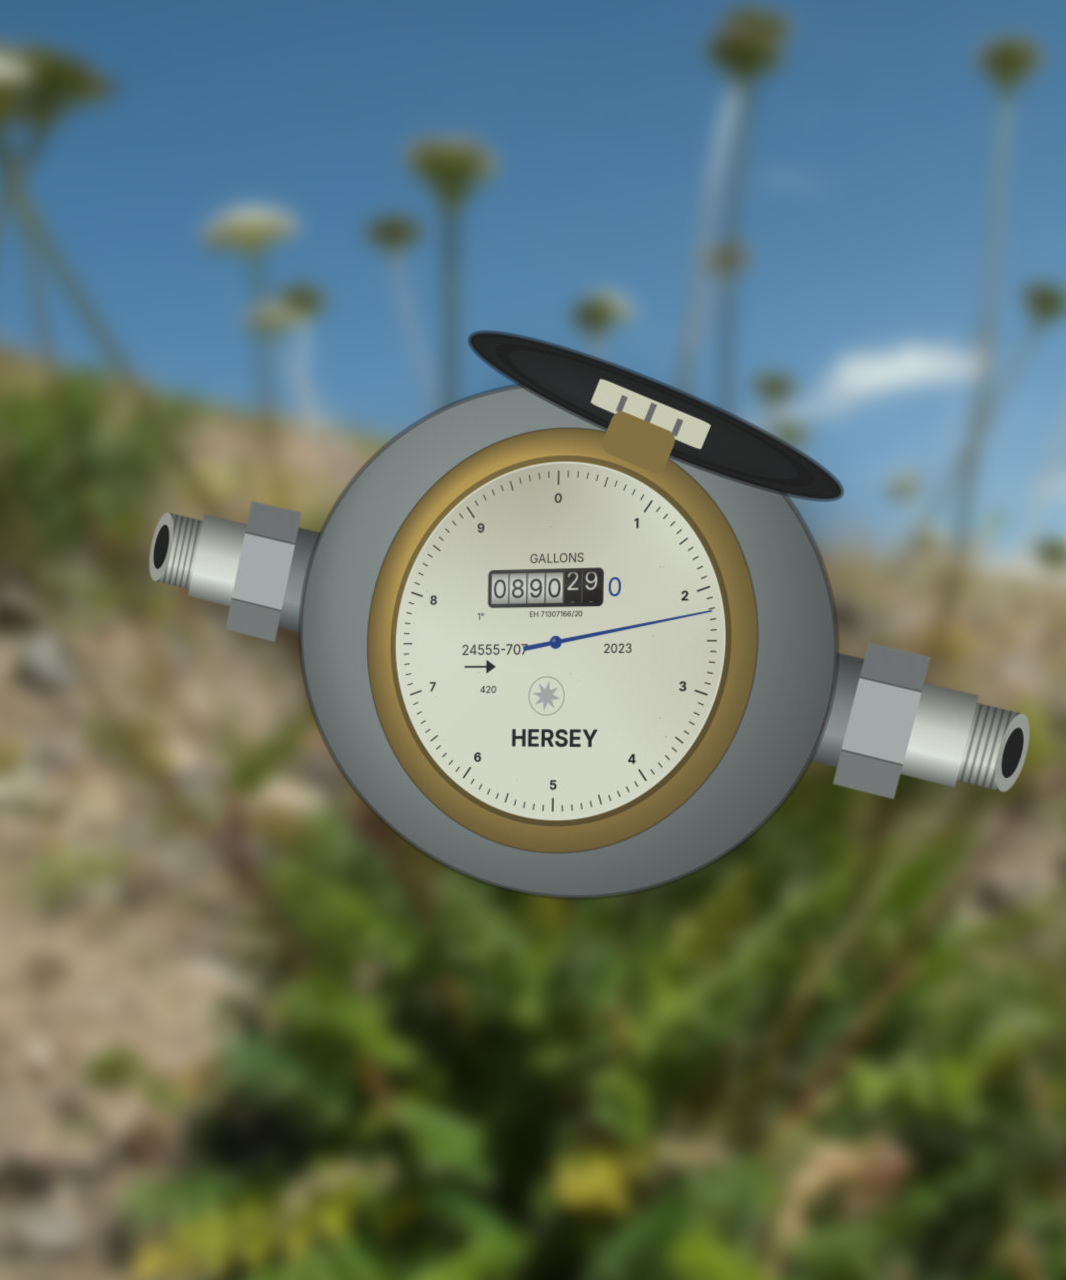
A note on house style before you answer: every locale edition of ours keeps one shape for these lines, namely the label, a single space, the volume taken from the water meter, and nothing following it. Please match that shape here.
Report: 890292.2 gal
